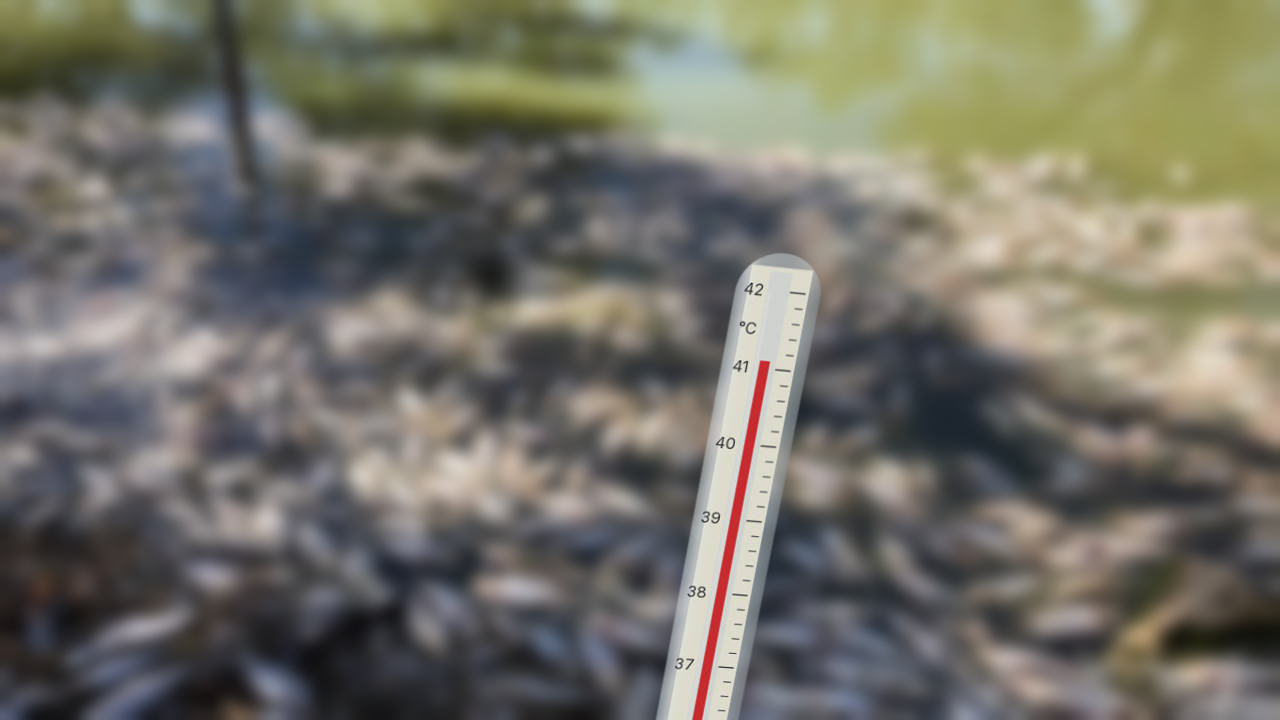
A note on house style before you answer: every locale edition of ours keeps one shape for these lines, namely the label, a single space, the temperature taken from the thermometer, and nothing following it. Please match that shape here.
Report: 41.1 °C
